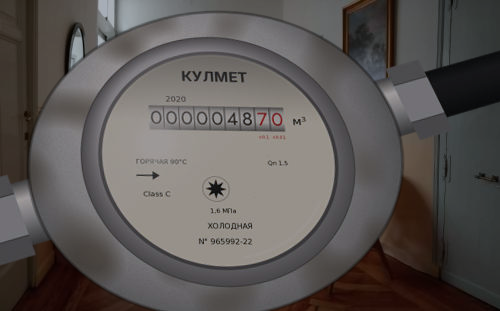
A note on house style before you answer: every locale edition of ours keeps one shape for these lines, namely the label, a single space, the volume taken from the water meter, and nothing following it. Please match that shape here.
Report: 48.70 m³
